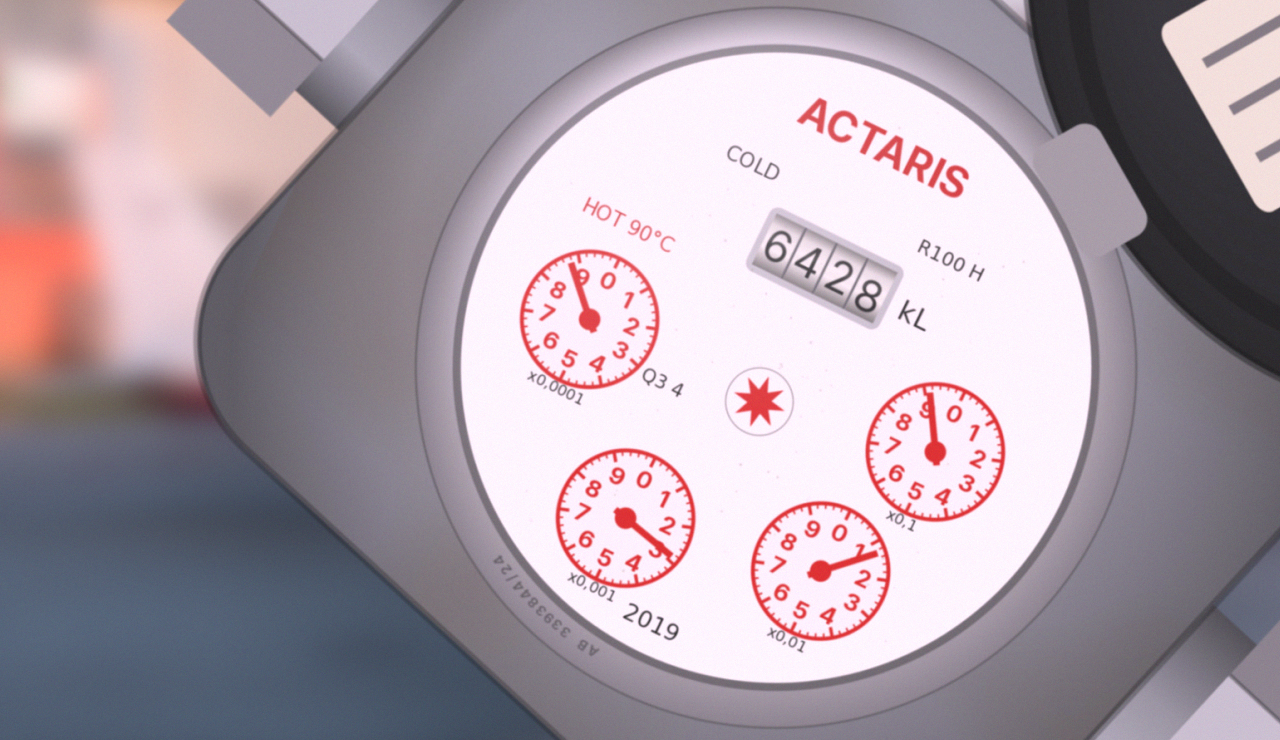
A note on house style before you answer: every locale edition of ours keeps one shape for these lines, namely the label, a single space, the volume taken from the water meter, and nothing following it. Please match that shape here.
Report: 6427.9128 kL
